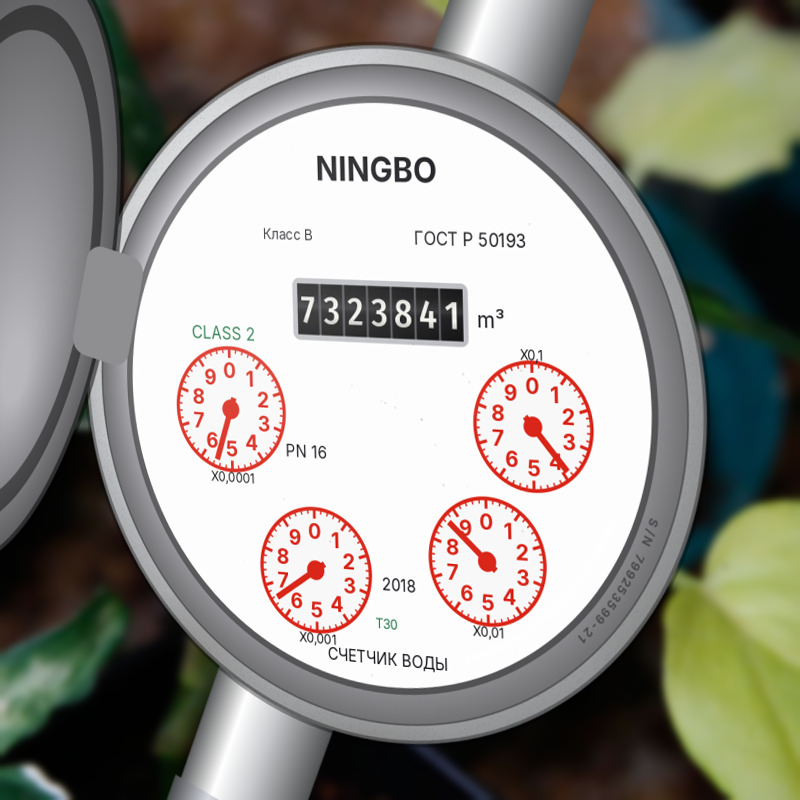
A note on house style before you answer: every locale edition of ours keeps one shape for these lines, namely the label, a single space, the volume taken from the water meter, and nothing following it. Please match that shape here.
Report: 7323841.3865 m³
